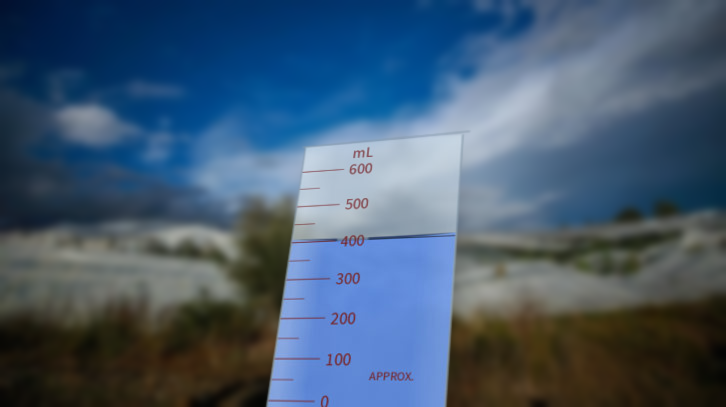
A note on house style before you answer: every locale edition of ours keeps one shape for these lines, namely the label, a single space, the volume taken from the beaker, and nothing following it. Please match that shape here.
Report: 400 mL
